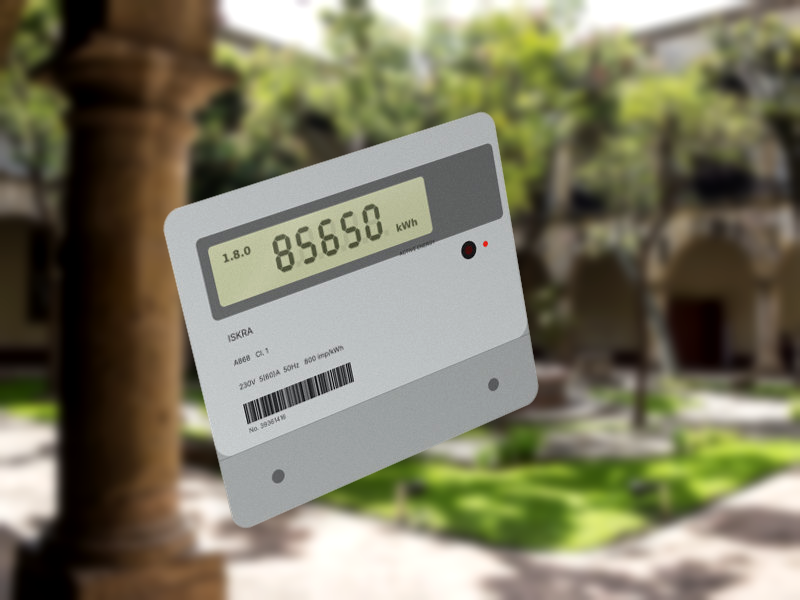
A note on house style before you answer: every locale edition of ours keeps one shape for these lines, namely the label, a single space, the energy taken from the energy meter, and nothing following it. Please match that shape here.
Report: 85650 kWh
